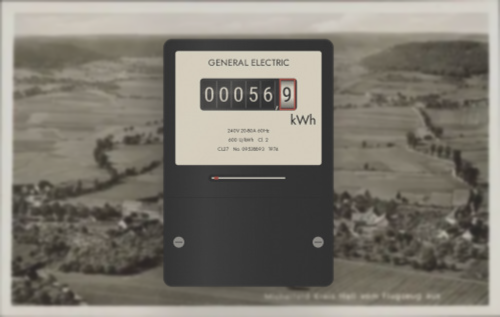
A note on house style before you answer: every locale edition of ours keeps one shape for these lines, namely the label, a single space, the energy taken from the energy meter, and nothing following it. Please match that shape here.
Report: 56.9 kWh
